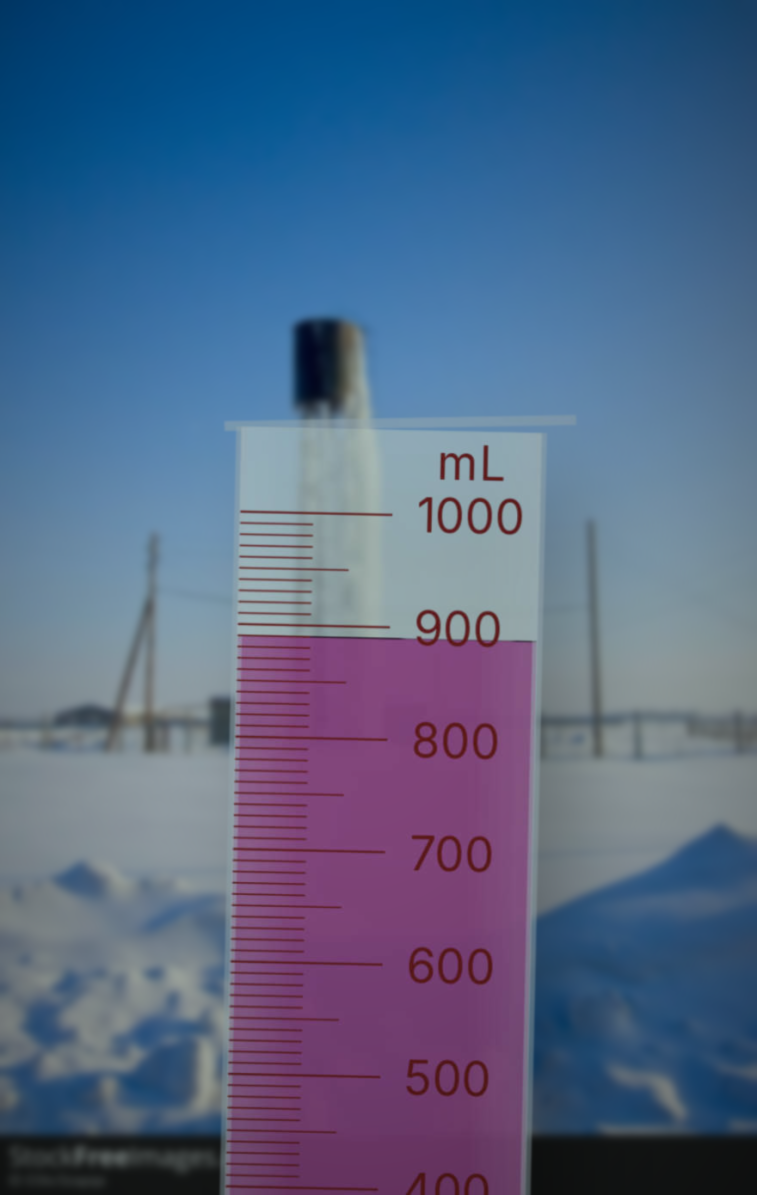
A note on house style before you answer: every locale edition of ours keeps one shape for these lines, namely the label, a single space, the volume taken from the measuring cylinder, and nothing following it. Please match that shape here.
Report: 890 mL
